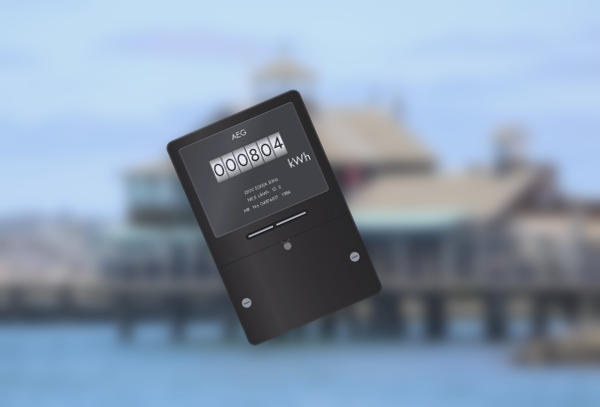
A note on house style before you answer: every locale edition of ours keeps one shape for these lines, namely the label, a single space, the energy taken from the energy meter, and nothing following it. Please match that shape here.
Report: 804 kWh
